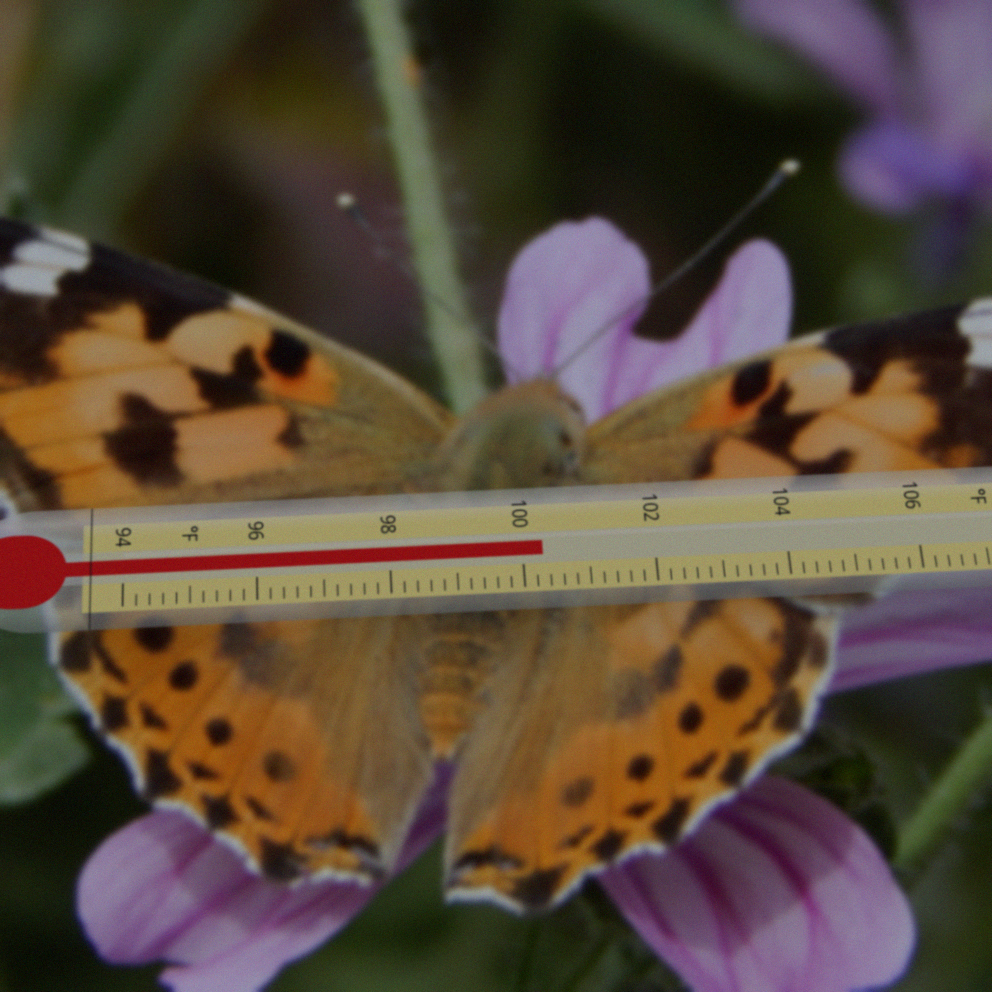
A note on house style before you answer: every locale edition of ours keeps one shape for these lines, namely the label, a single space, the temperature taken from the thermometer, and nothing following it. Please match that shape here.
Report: 100.3 °F
